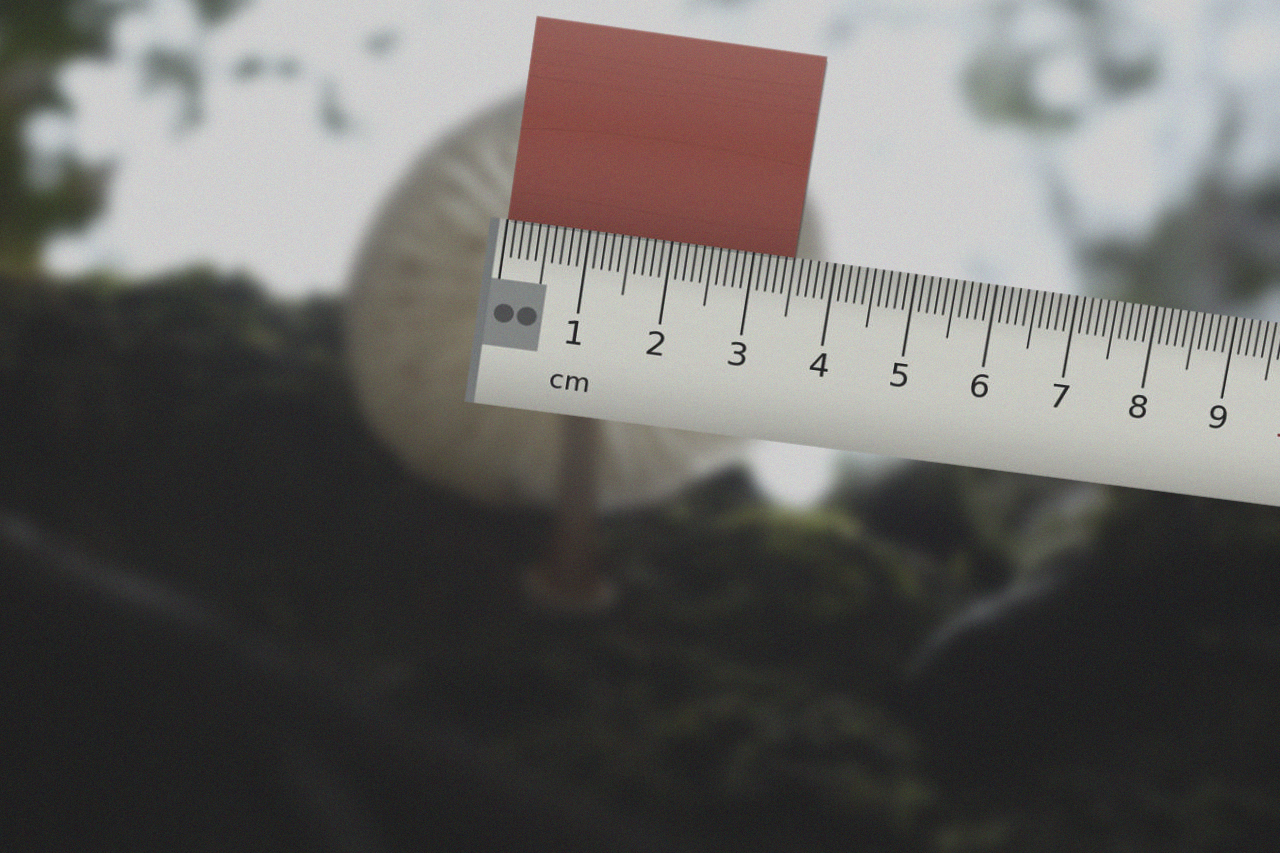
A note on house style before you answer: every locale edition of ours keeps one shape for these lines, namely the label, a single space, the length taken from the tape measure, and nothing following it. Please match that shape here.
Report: 3.5 cm
